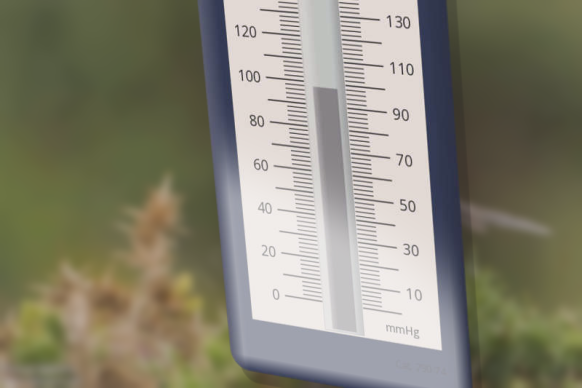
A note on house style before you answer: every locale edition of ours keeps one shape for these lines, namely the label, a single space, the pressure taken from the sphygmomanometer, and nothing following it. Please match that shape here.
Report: 98 mmHg
